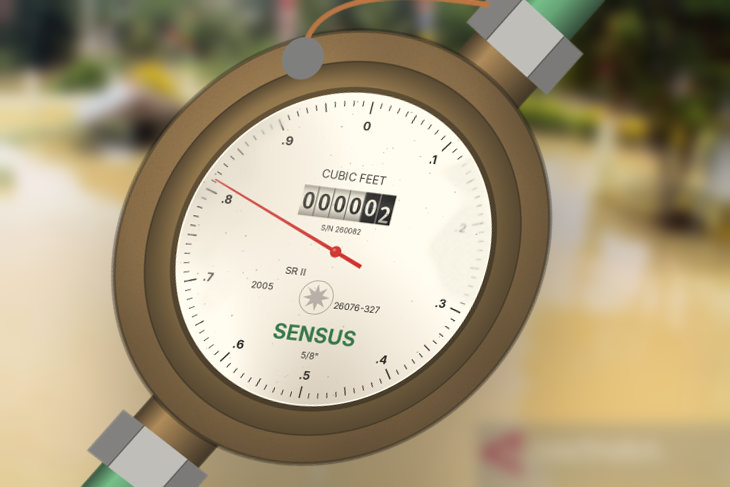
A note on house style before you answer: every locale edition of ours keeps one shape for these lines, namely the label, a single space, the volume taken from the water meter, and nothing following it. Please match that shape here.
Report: 1.81 ft³
